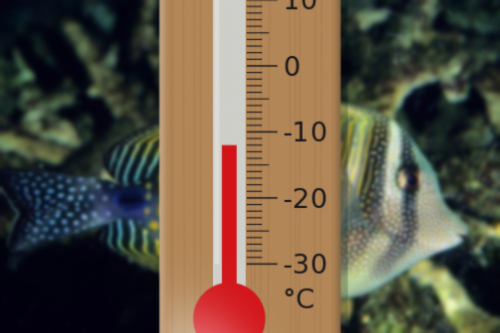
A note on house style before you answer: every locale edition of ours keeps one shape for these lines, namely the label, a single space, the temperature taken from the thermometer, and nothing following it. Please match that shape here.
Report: -12 °C
